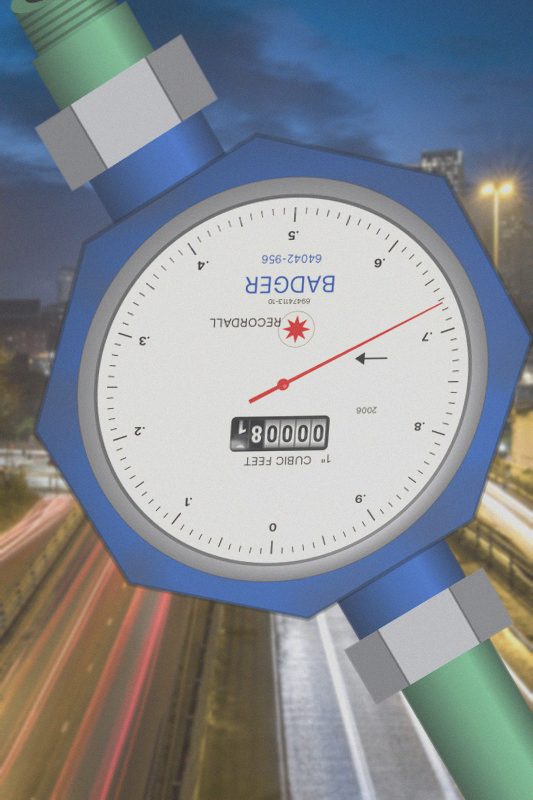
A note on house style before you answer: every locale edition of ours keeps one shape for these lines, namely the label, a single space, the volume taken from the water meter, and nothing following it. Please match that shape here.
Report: 80.67 ft³
